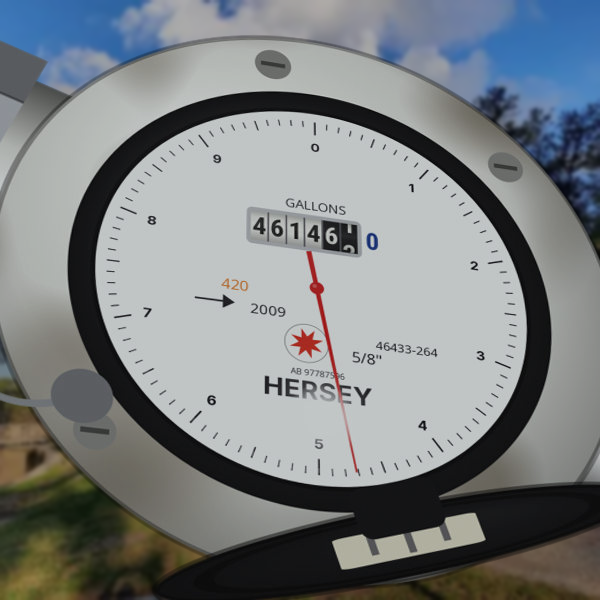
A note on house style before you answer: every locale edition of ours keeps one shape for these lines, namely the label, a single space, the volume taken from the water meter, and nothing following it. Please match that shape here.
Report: 4614614.7 gal
